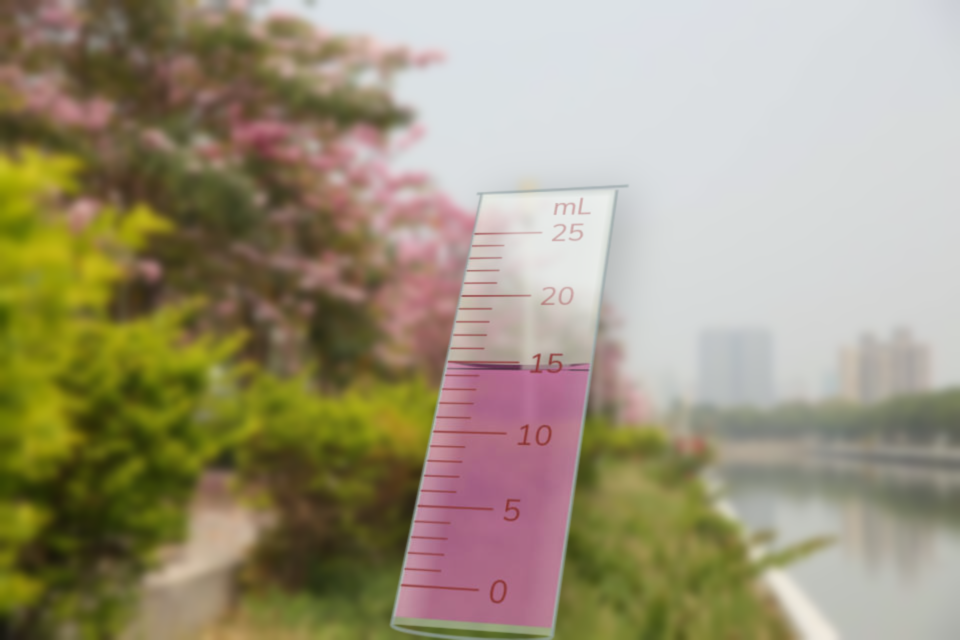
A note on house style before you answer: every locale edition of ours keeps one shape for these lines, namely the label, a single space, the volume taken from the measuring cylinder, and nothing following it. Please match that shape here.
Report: 14.5 mL
